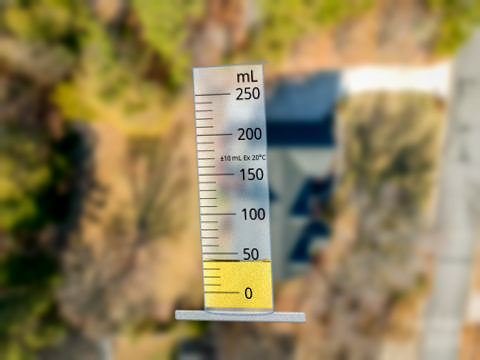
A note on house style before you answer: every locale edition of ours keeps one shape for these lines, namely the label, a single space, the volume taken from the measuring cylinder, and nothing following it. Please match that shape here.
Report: 40 mL
